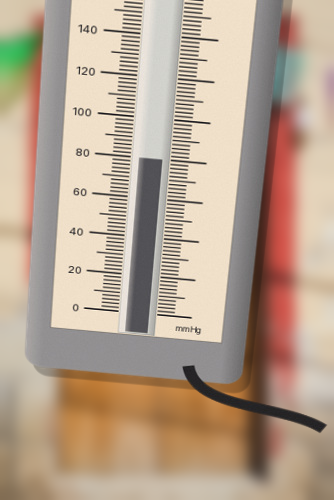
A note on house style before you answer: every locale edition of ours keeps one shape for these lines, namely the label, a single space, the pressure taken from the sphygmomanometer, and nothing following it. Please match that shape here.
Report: 80 mmHg
